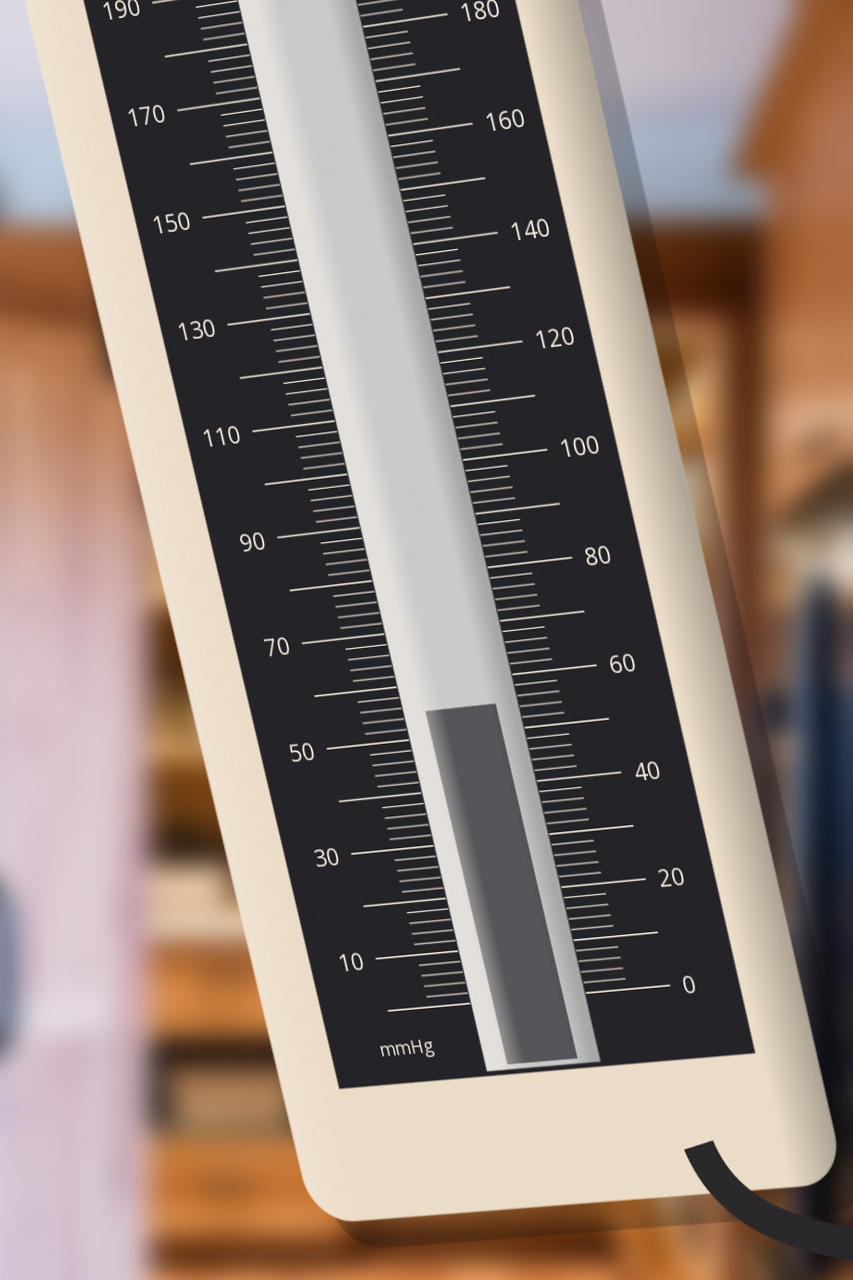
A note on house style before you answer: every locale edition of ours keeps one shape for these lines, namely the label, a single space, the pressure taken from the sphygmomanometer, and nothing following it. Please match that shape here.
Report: 55 mmHg
